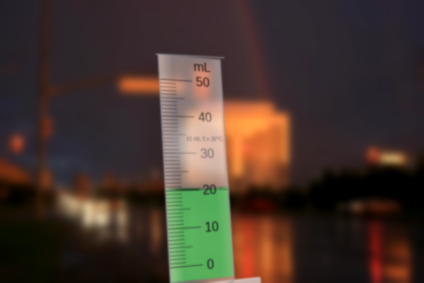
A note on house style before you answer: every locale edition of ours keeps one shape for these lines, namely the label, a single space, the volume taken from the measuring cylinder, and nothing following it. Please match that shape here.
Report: 20 mL
